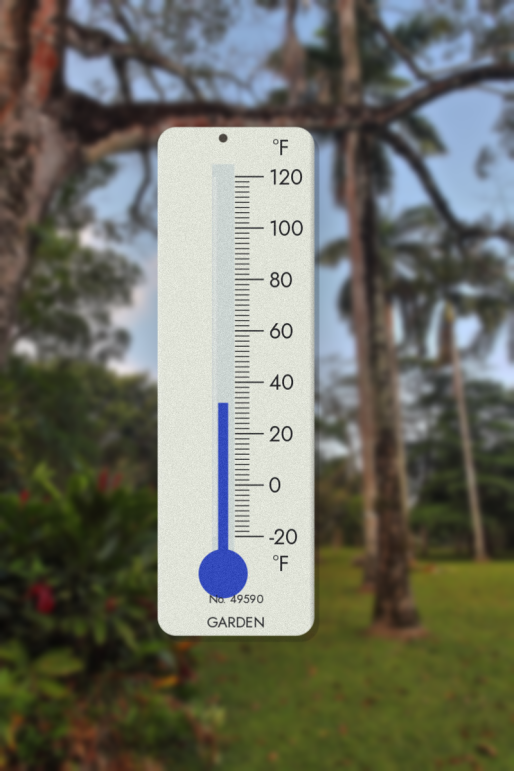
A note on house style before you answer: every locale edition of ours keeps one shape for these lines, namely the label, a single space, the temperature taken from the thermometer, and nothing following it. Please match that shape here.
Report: 32 °F
